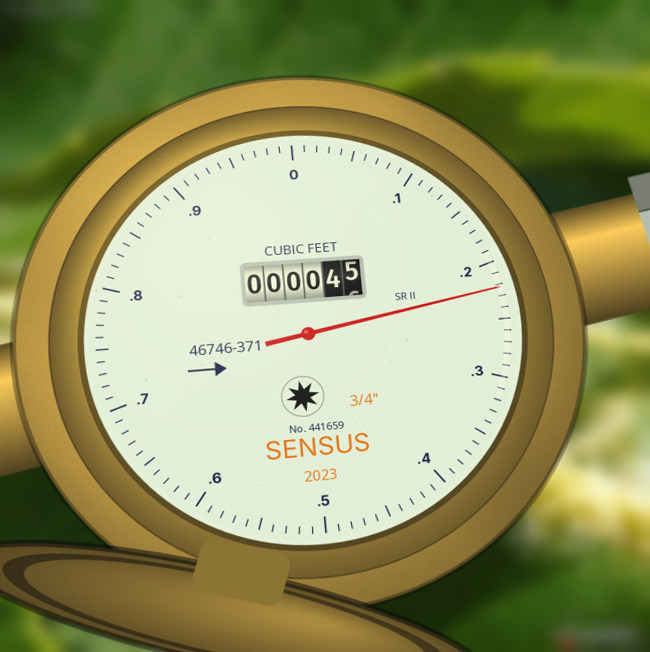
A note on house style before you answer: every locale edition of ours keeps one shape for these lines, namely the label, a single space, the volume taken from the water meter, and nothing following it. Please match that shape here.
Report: 45.22 ft³
